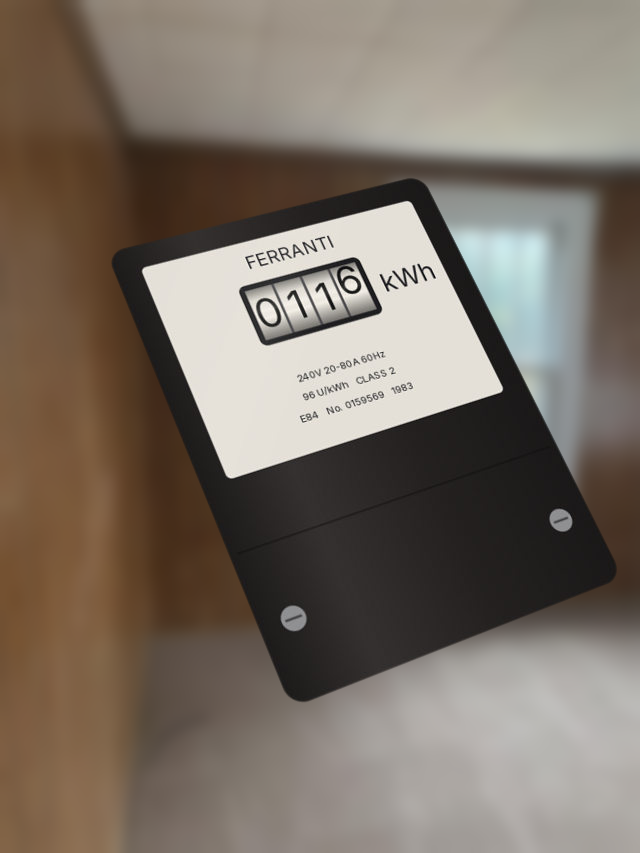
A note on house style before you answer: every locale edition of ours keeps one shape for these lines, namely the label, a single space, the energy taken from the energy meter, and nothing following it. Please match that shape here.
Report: 116 kWh
